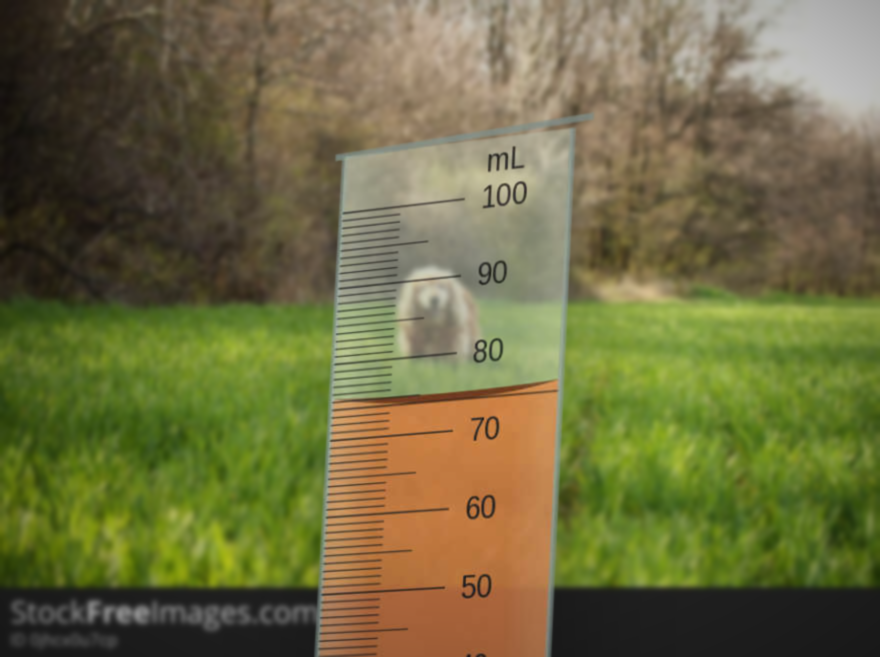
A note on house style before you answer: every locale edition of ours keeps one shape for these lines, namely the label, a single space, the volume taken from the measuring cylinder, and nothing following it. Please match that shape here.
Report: 74 mL
